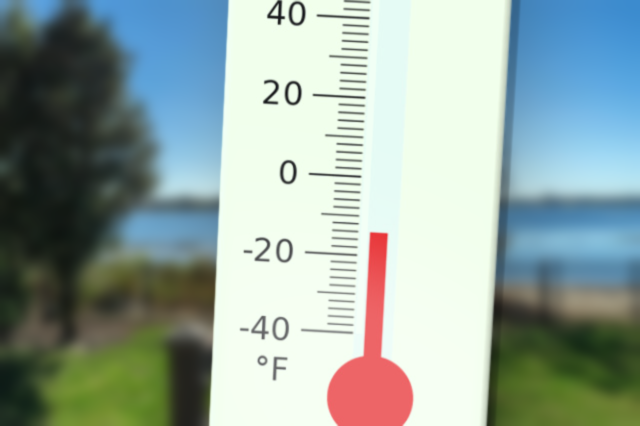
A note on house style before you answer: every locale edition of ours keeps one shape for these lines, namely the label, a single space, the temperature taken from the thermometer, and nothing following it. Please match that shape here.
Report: -14 °F
